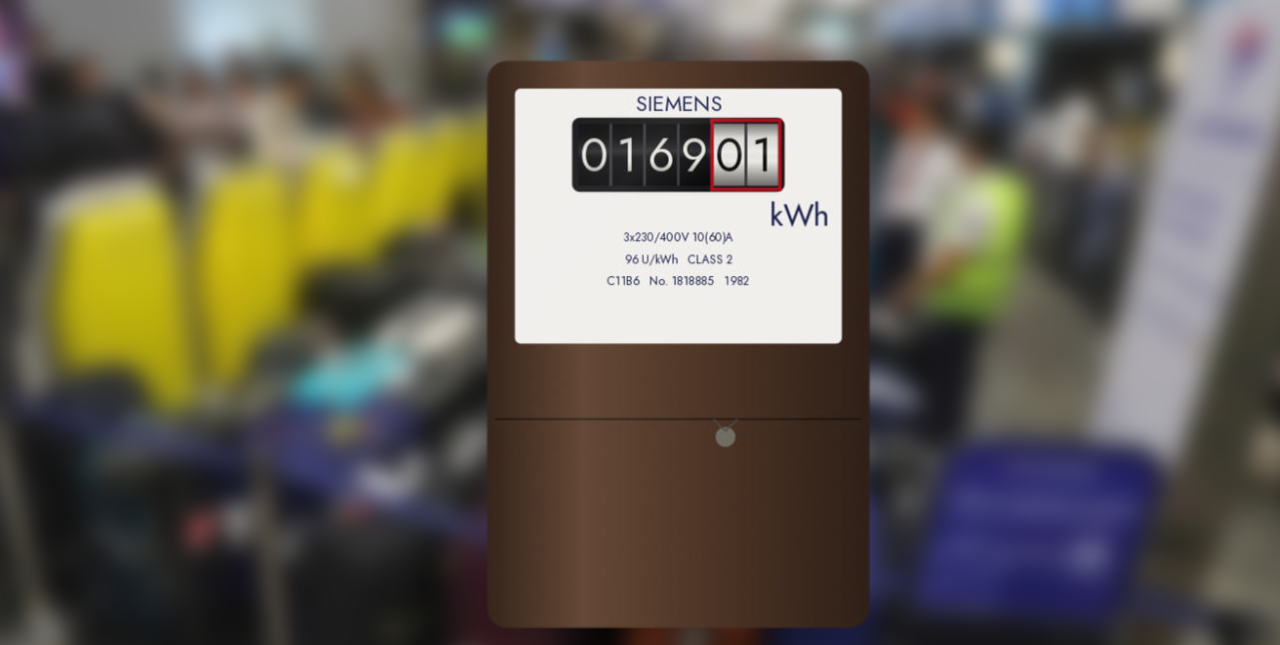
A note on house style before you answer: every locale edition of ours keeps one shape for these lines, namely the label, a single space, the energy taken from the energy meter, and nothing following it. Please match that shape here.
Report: 169.01 kWh
